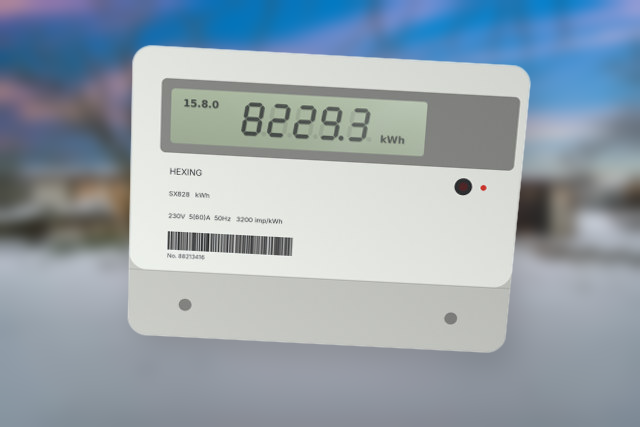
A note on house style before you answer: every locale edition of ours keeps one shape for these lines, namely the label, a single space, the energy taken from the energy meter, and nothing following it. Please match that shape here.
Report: 8229.3 kWh
